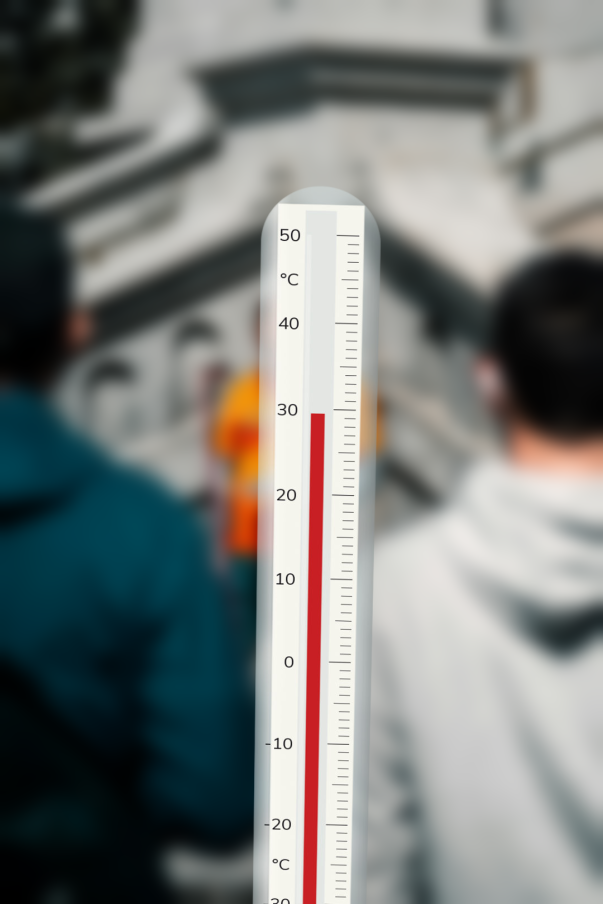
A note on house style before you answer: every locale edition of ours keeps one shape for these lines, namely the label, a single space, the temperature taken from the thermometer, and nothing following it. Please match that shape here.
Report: 29.5 °C
